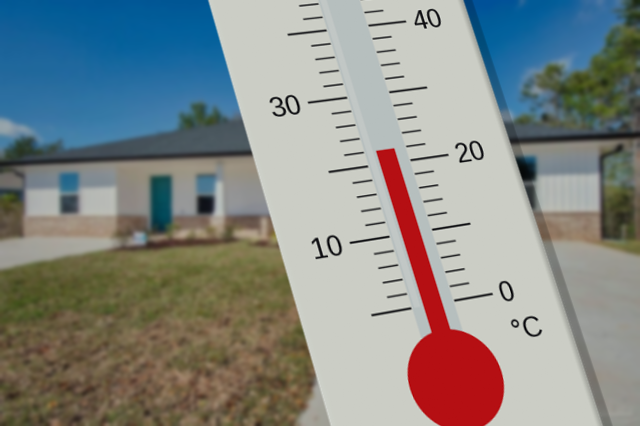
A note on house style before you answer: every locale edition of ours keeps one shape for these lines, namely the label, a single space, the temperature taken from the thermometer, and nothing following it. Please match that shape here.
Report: 22 °C
